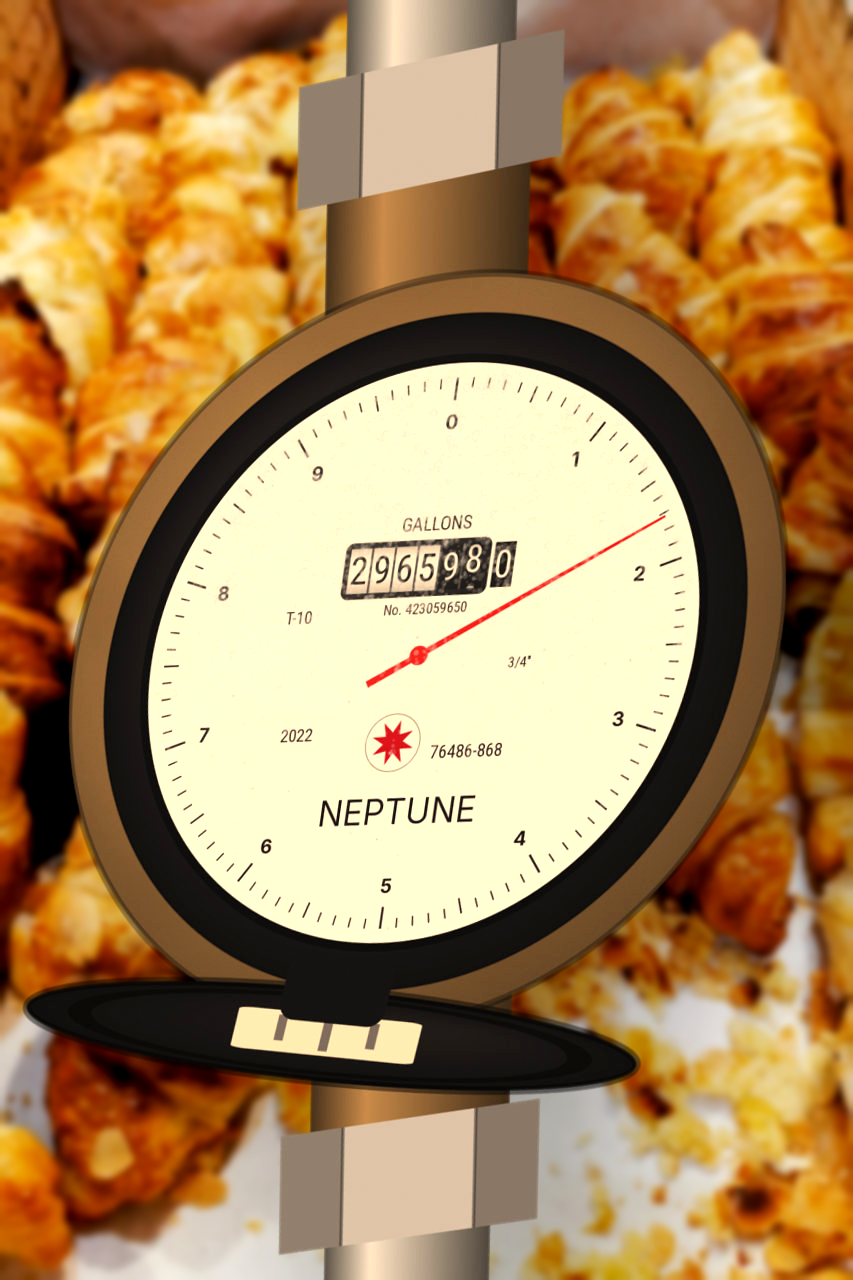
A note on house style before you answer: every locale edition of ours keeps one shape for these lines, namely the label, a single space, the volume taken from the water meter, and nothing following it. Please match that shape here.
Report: 2965981.7 gal
